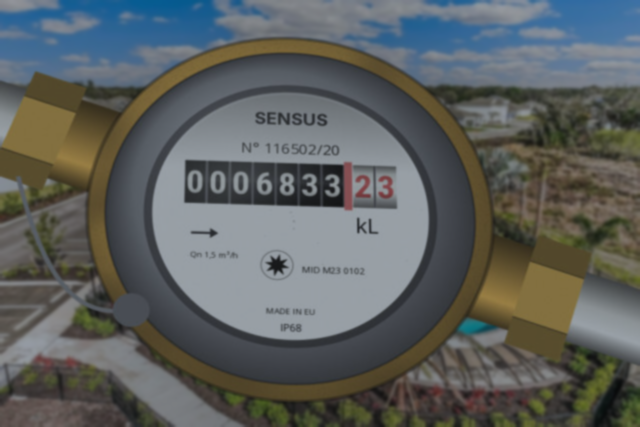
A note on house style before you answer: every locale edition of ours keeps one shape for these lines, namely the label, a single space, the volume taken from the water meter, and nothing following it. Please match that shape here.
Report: 6833.23 kL
